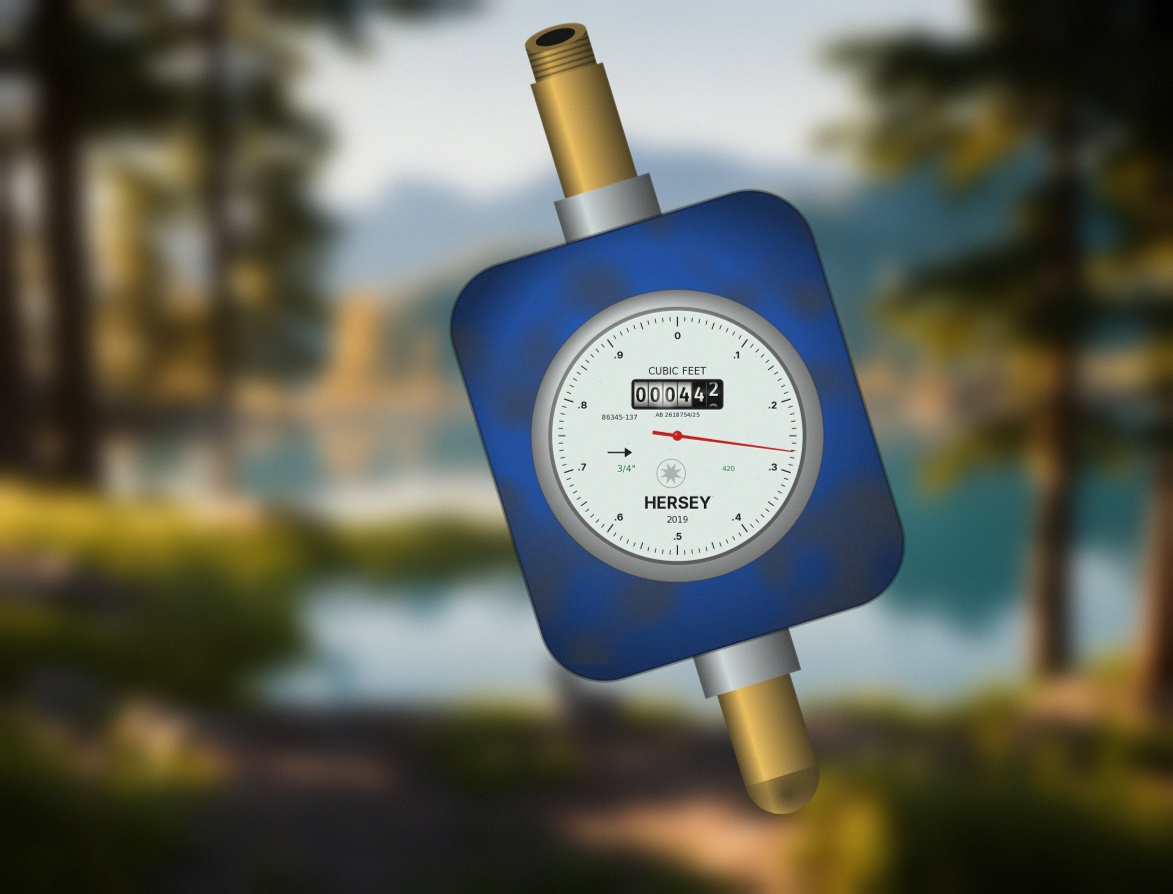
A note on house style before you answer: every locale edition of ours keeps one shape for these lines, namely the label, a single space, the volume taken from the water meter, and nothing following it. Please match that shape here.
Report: 442.27 ft³
